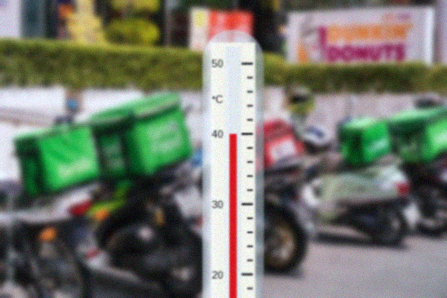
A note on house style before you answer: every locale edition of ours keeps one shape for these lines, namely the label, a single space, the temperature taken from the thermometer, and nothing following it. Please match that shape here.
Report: 40 °C
